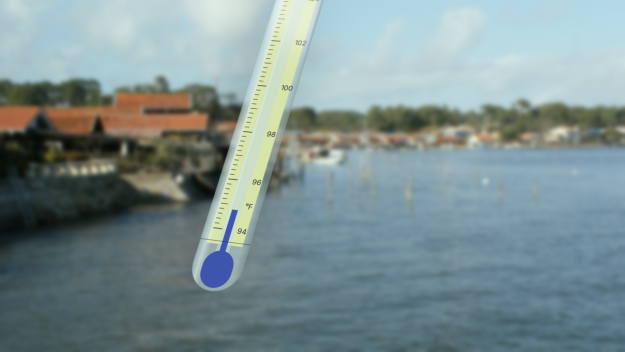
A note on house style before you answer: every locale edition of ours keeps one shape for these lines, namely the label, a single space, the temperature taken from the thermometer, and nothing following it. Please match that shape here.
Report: 94.8 °F
